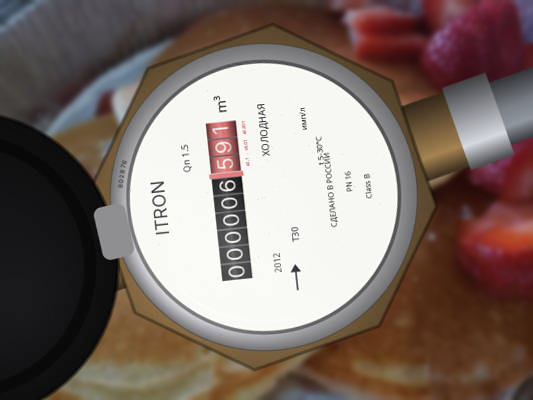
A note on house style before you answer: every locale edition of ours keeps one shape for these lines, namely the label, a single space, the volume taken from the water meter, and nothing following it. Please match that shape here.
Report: 6.591 m³
